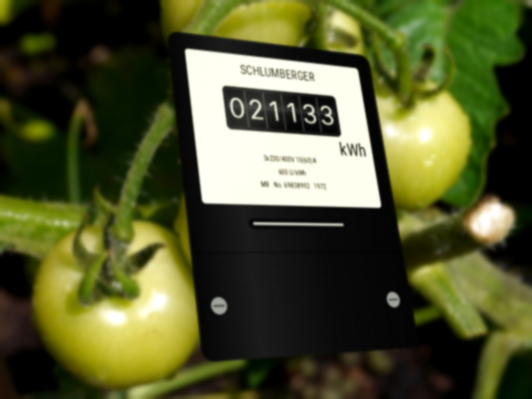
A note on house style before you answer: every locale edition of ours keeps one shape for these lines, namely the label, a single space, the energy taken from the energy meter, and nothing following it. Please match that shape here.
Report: 21133 kWh
